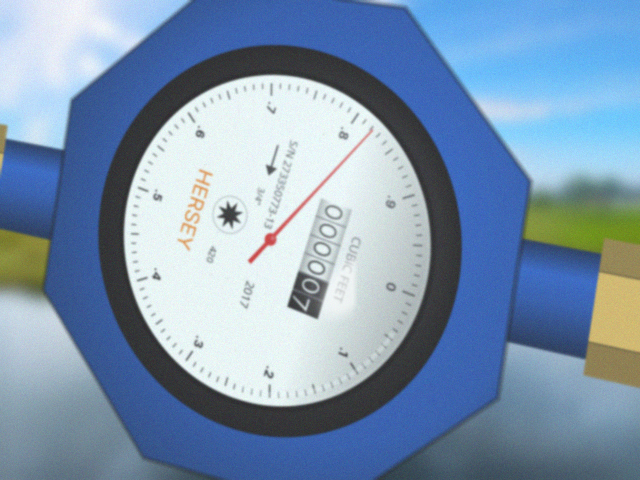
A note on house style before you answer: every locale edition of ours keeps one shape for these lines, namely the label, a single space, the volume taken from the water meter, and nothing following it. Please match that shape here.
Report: 6.82 ft³
